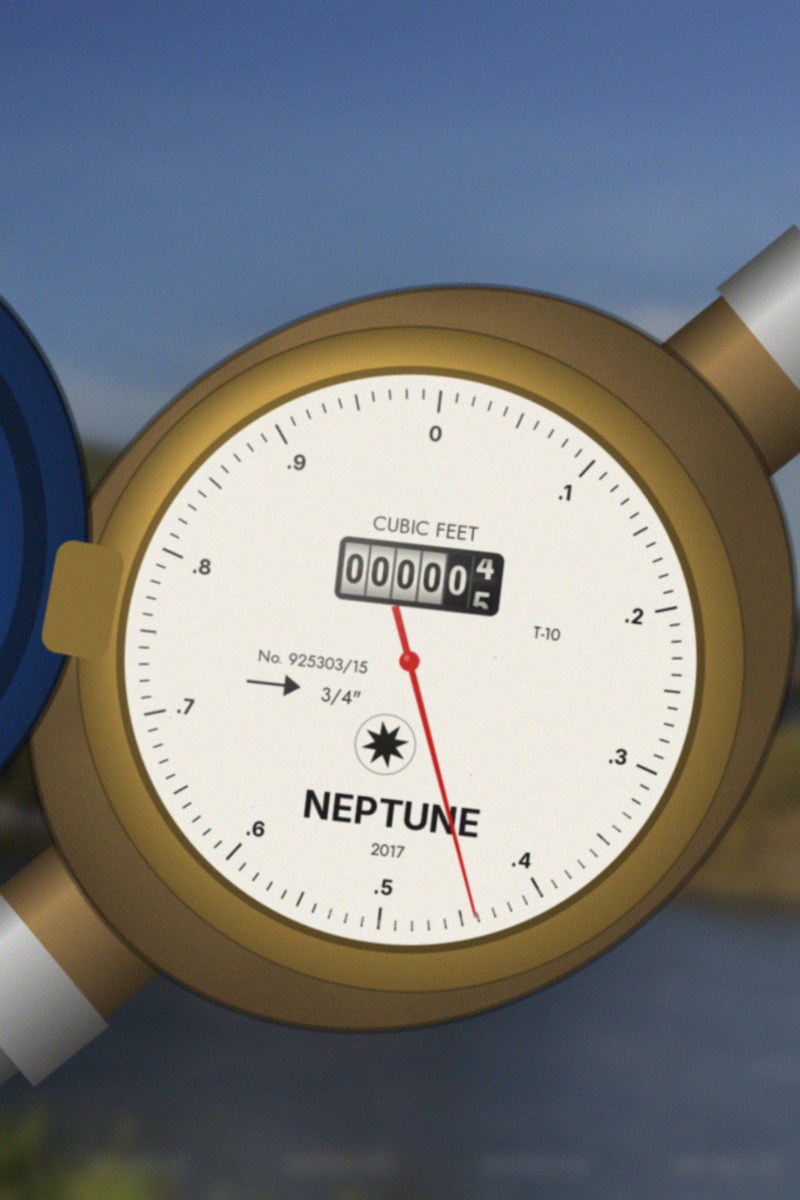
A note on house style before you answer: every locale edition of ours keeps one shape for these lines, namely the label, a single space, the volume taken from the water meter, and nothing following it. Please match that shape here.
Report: 4.44 ft³
